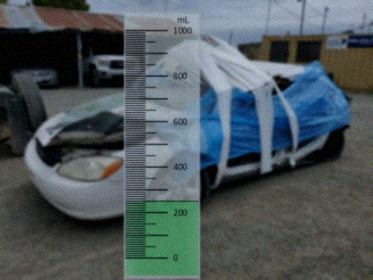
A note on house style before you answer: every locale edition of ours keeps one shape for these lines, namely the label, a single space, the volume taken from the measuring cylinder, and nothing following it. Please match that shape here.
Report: 250 mL
